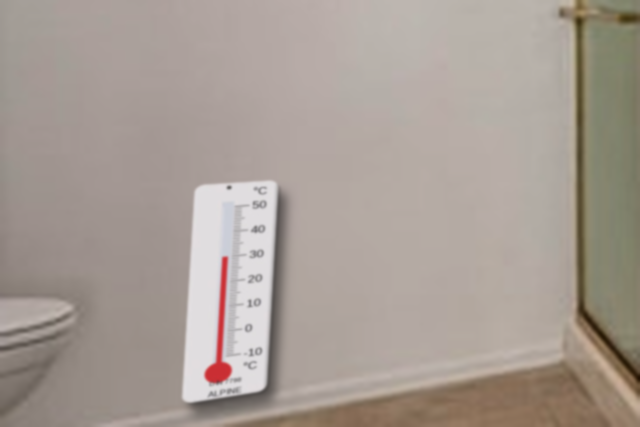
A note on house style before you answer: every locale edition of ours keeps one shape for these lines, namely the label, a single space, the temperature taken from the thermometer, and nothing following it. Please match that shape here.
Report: 30 °C
